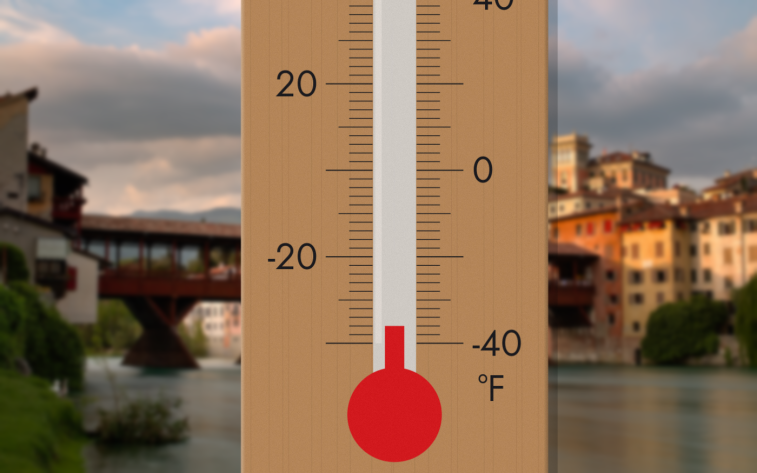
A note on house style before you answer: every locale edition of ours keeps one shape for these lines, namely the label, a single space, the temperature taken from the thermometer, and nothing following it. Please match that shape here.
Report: -36 °F
